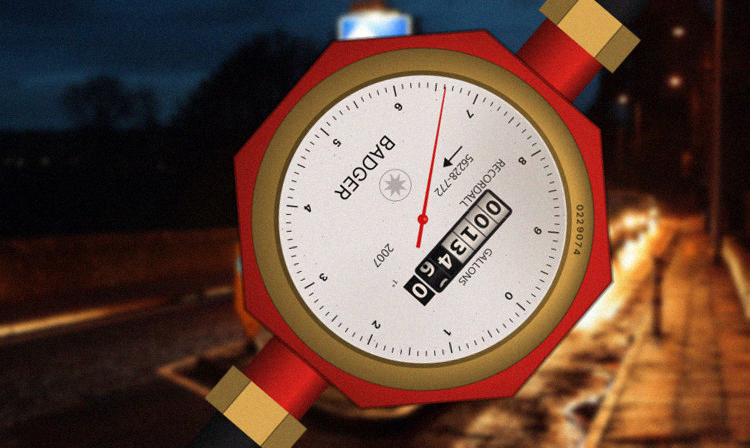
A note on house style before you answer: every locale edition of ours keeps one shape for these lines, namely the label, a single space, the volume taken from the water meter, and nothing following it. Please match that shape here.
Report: 13456.6 gal
